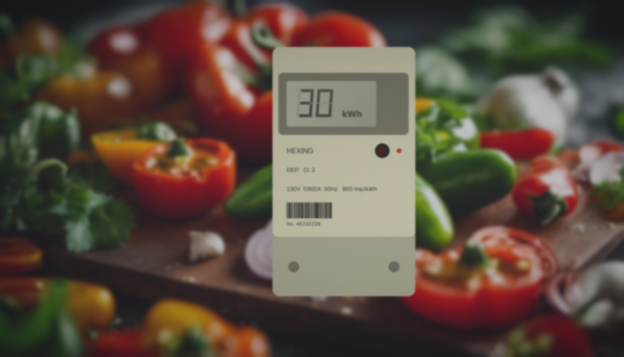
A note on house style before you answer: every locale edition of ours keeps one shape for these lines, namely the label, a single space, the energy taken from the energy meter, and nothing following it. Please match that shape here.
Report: 30 kWh
